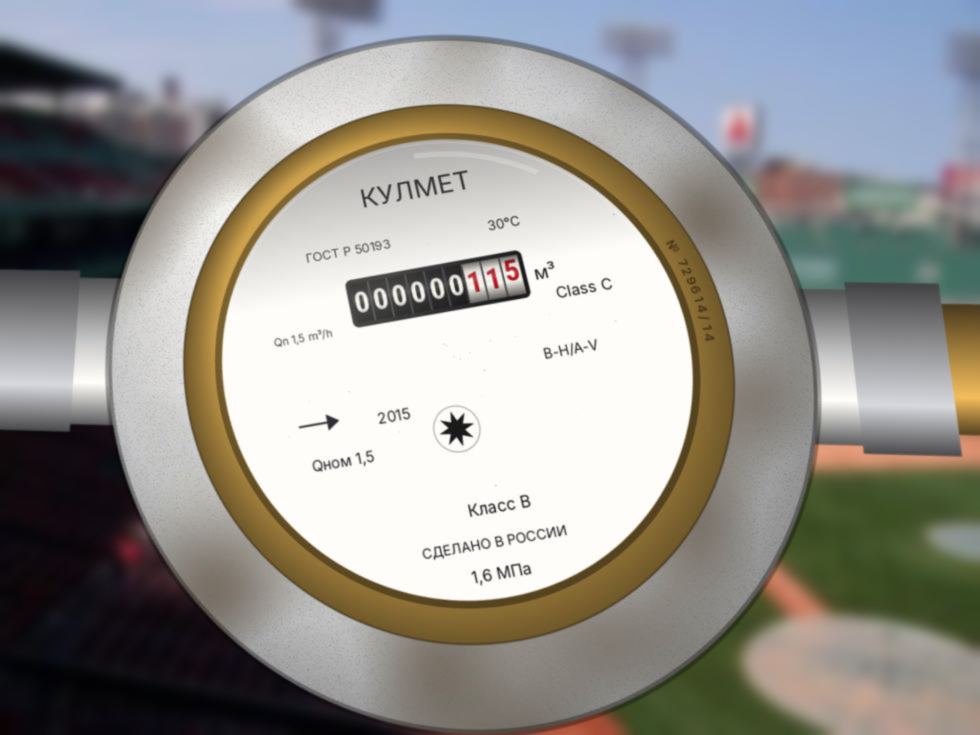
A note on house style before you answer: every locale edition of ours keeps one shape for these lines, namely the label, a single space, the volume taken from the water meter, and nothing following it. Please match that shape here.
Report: 0.115 m³
